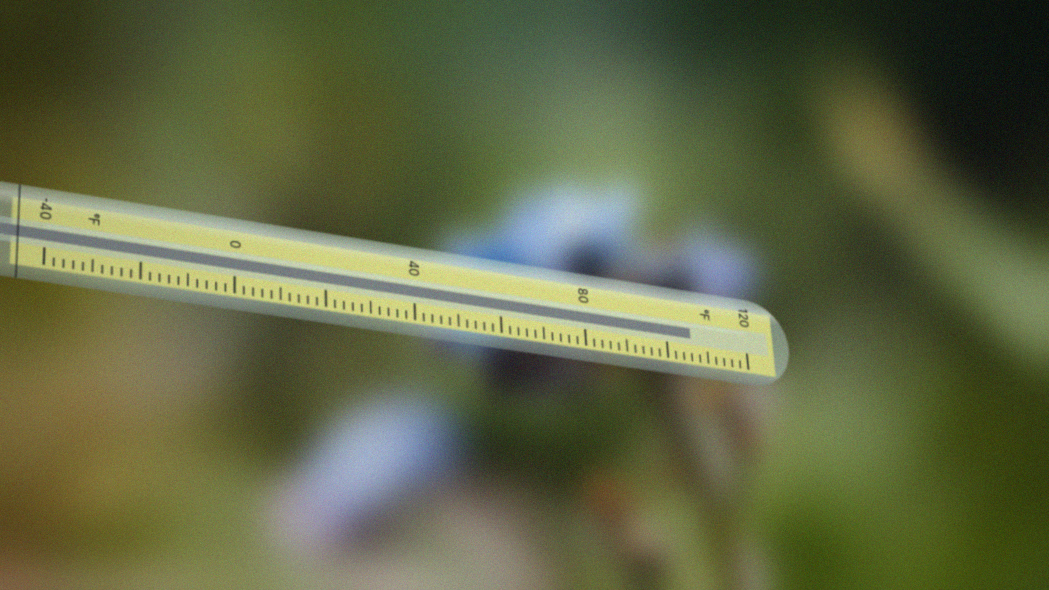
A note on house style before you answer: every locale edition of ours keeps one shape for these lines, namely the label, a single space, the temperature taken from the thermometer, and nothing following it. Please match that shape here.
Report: 106 °F
